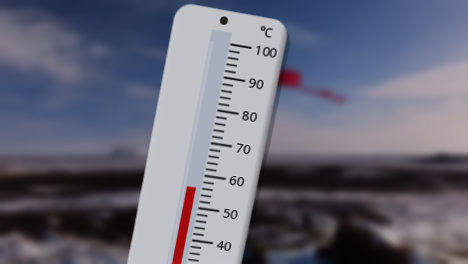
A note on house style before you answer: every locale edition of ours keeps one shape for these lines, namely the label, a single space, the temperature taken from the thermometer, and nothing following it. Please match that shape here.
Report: 56 °C
